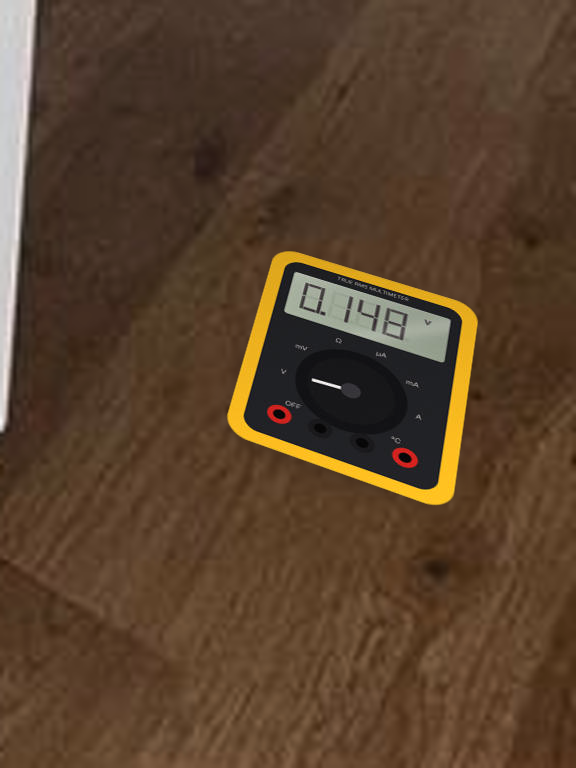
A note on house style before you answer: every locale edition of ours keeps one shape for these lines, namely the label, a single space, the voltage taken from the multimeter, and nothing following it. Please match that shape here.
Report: 0.148 V
